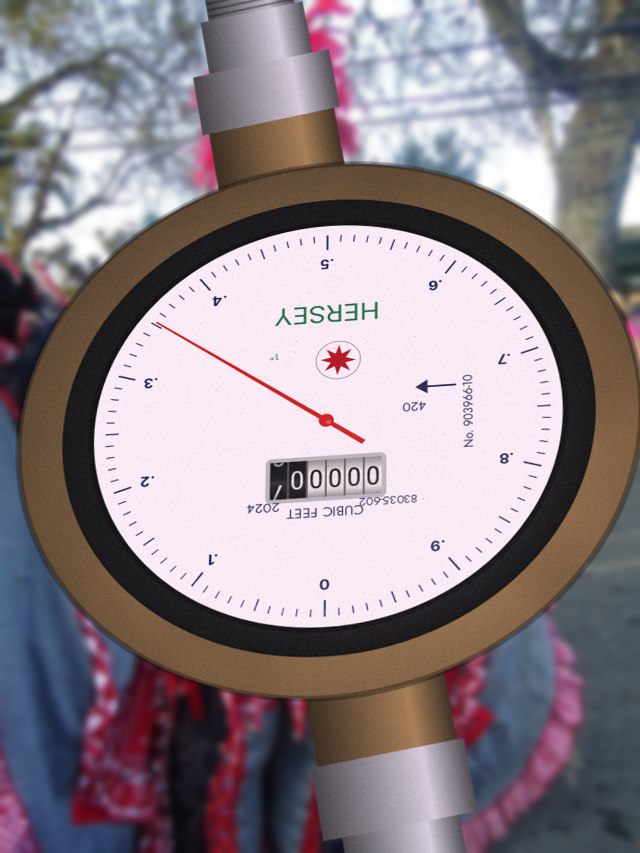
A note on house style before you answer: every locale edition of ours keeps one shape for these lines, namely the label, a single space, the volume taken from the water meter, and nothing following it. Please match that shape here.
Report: 7.35 ft³
